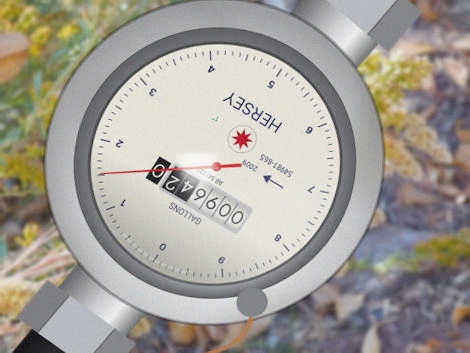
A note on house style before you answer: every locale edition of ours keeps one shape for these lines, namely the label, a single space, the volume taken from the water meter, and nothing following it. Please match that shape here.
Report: 96421.5 gal
